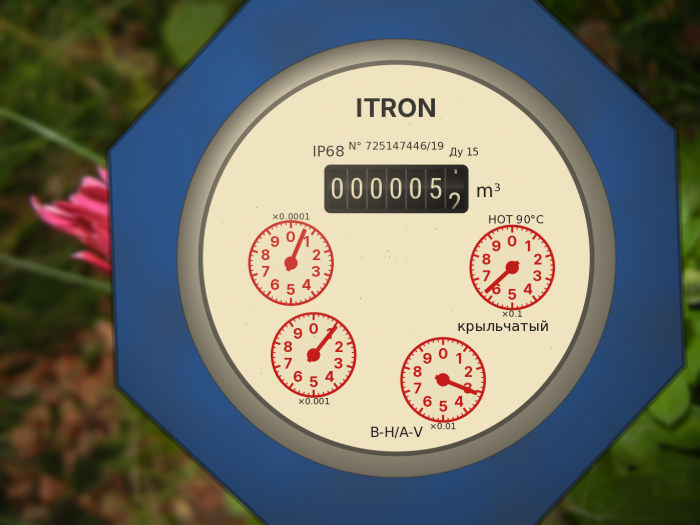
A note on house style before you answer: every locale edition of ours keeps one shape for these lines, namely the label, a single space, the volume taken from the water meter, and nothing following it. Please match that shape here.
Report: 51.6310 m³
